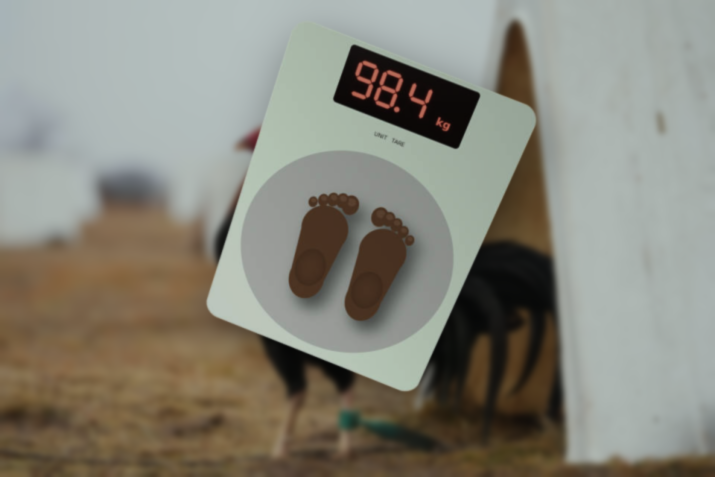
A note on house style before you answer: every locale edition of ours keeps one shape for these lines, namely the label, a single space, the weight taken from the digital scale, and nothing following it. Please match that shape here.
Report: 98.4 kg
